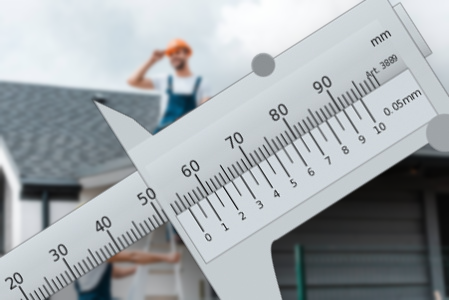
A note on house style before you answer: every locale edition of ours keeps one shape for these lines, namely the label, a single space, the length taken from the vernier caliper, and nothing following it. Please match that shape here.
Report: 55.5 mm
